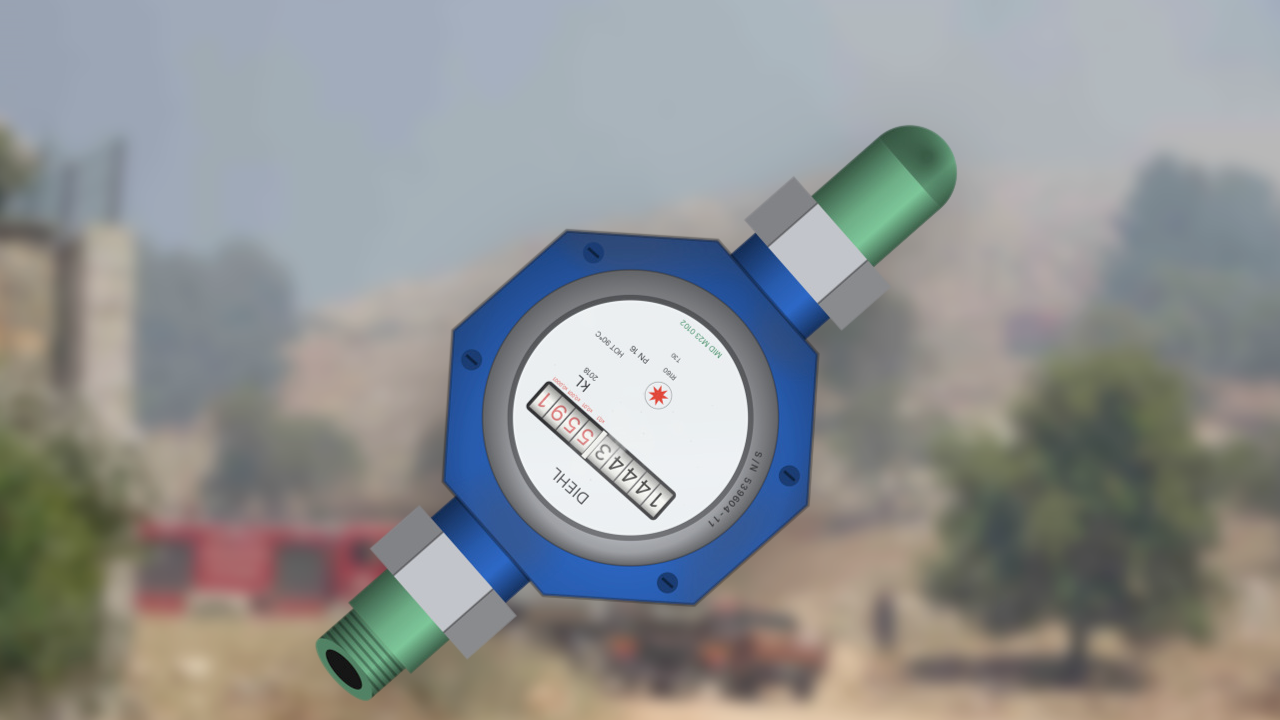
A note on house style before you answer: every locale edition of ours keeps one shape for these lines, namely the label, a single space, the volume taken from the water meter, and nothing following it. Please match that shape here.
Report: 14443.5591 kL
